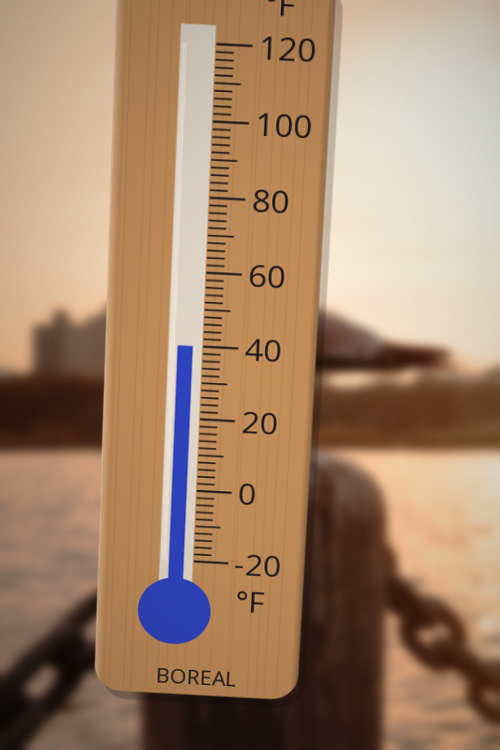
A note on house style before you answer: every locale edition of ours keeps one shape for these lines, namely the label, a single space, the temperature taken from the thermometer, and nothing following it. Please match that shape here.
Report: 40 °F
